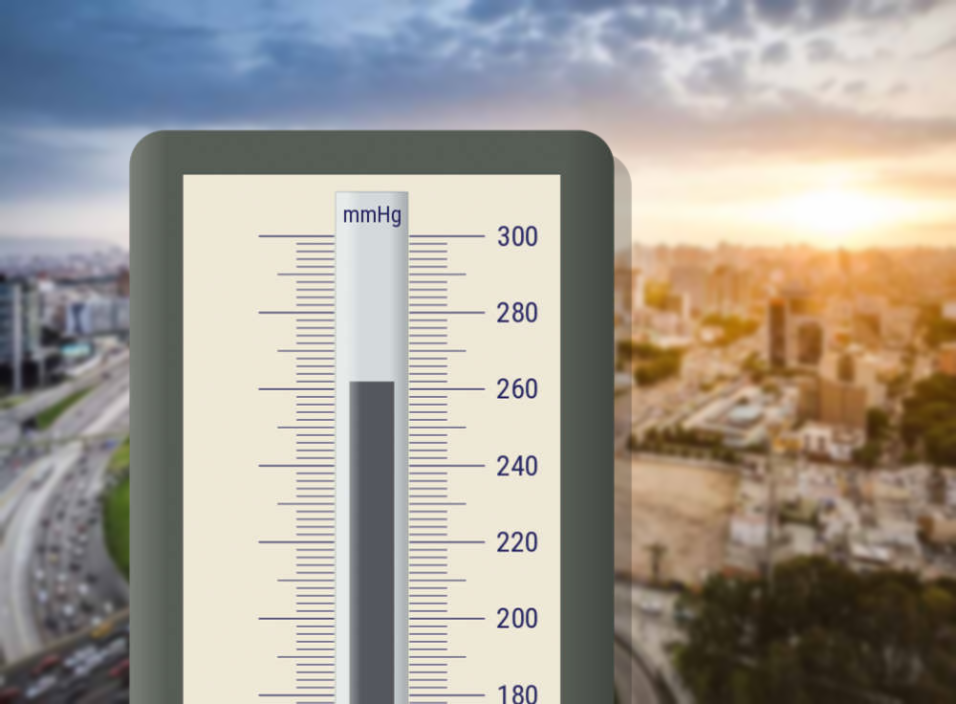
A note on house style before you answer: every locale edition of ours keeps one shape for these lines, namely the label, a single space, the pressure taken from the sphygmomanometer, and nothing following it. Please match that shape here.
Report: 262 mmHg
